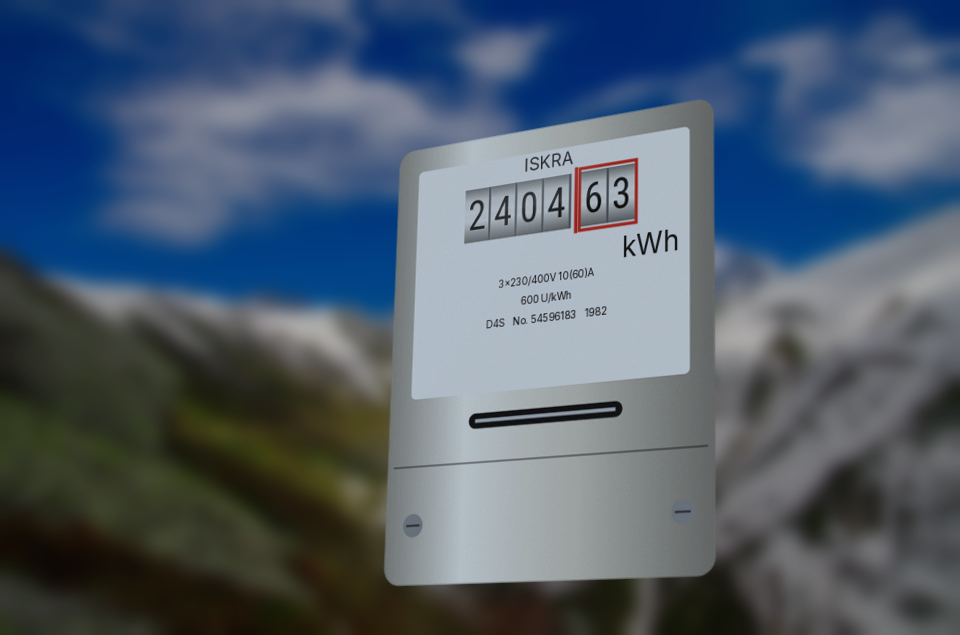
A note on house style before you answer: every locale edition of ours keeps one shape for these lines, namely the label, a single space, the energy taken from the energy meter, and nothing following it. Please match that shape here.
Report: 2404.63 kWh
